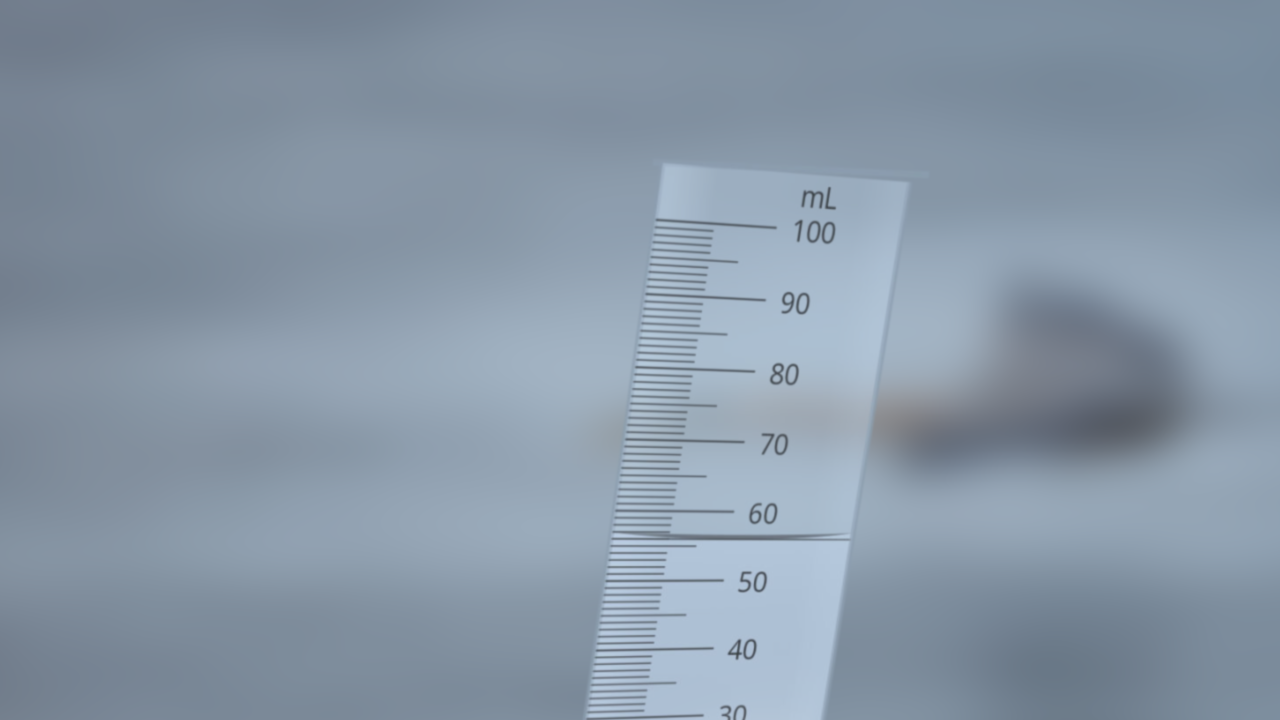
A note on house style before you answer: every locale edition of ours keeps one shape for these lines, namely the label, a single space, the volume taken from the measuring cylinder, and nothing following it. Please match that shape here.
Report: 56 mL
